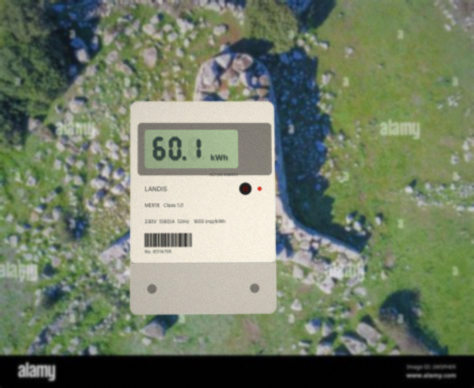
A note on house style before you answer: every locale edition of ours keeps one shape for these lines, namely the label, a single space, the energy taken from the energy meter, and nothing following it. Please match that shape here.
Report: 60.1 kWh
